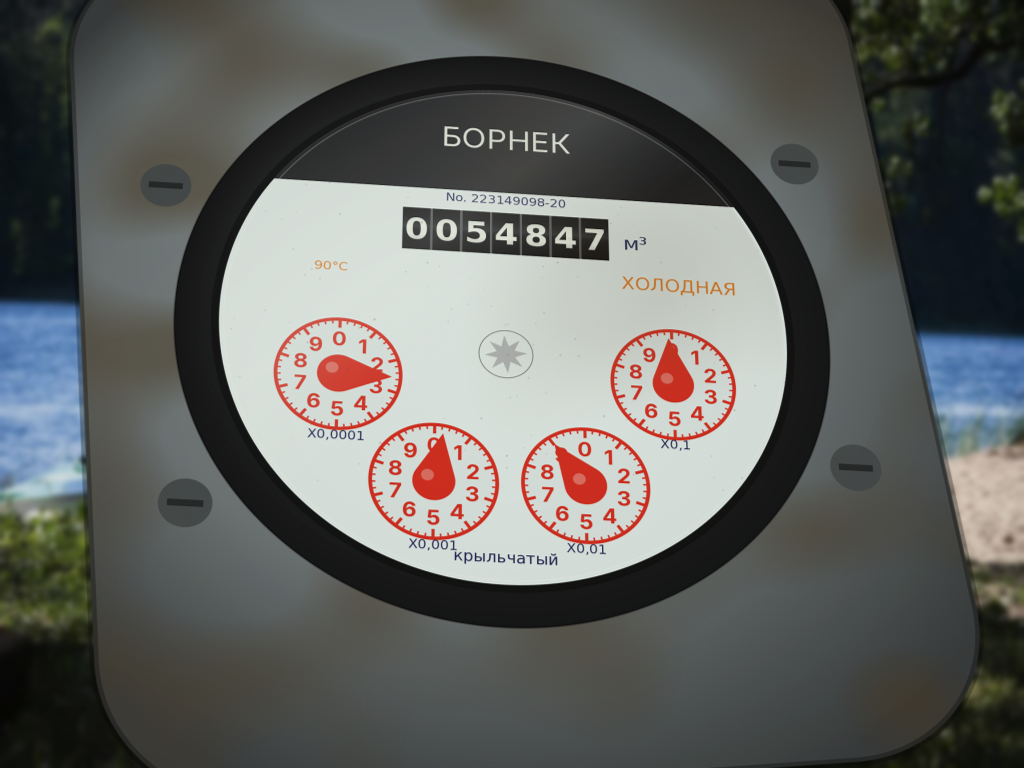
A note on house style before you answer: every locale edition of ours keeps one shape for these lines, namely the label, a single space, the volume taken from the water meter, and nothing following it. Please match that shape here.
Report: 54846.9902 m³
